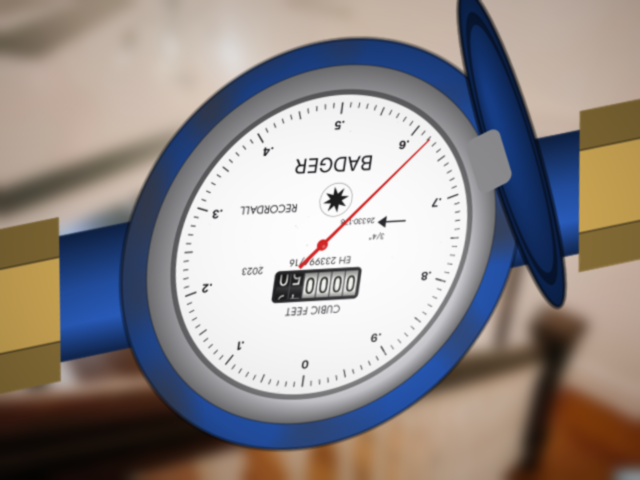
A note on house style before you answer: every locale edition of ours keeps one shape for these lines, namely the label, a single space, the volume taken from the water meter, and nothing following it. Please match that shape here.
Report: 49.62 ft³
